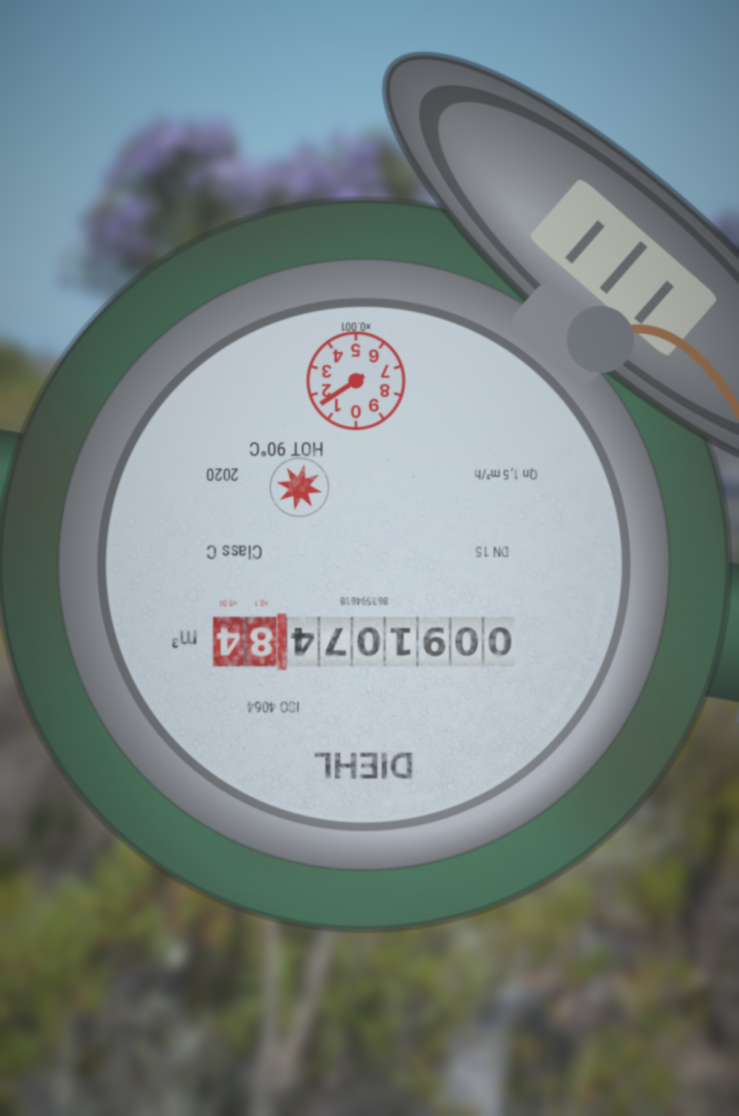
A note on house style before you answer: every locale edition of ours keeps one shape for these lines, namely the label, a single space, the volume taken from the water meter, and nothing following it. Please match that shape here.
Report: 91074.841 m³
